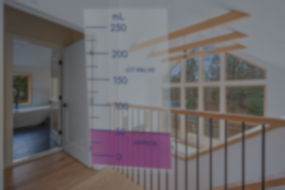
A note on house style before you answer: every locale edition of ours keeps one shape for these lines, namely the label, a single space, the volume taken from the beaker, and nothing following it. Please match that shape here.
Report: 50 mL
